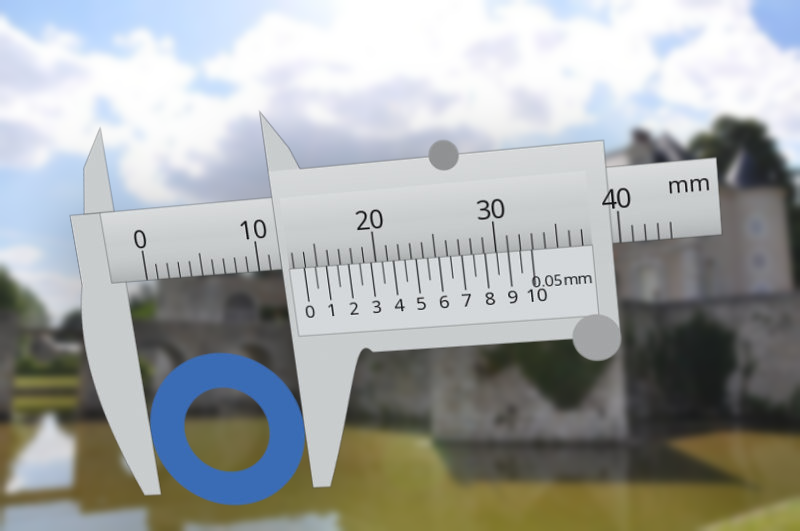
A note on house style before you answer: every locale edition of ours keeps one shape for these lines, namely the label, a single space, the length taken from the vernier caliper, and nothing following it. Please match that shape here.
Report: 13.9 mm
